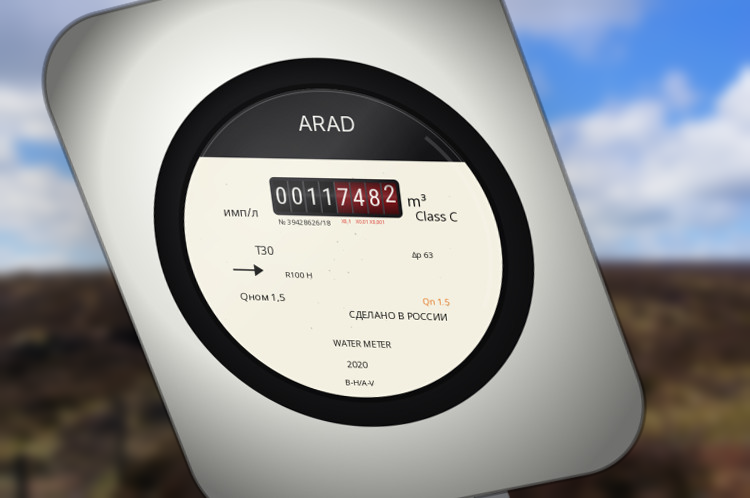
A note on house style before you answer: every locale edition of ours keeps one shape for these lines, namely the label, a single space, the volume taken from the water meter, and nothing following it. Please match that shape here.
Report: 11.7482 m³
